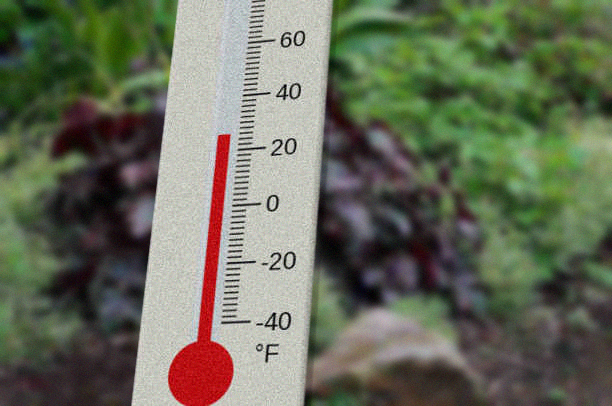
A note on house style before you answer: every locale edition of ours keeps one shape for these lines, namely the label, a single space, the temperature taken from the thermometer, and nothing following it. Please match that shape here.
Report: 26 °F
